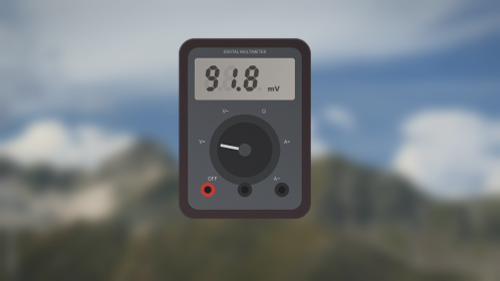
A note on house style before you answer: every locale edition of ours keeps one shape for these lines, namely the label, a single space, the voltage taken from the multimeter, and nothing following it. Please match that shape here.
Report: 91.8 mV
